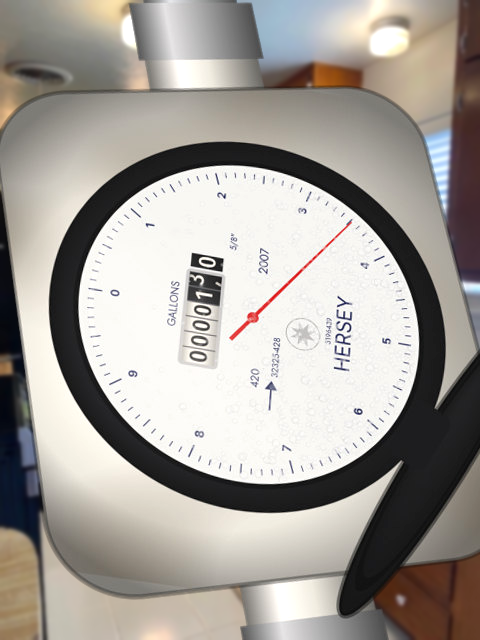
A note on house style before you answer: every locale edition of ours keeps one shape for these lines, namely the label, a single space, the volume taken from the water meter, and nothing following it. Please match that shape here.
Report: 133.5 gal
